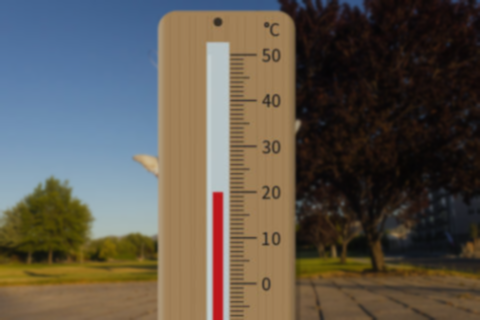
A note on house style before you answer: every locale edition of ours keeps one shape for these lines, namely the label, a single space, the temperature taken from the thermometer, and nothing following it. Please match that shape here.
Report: 20 °C
